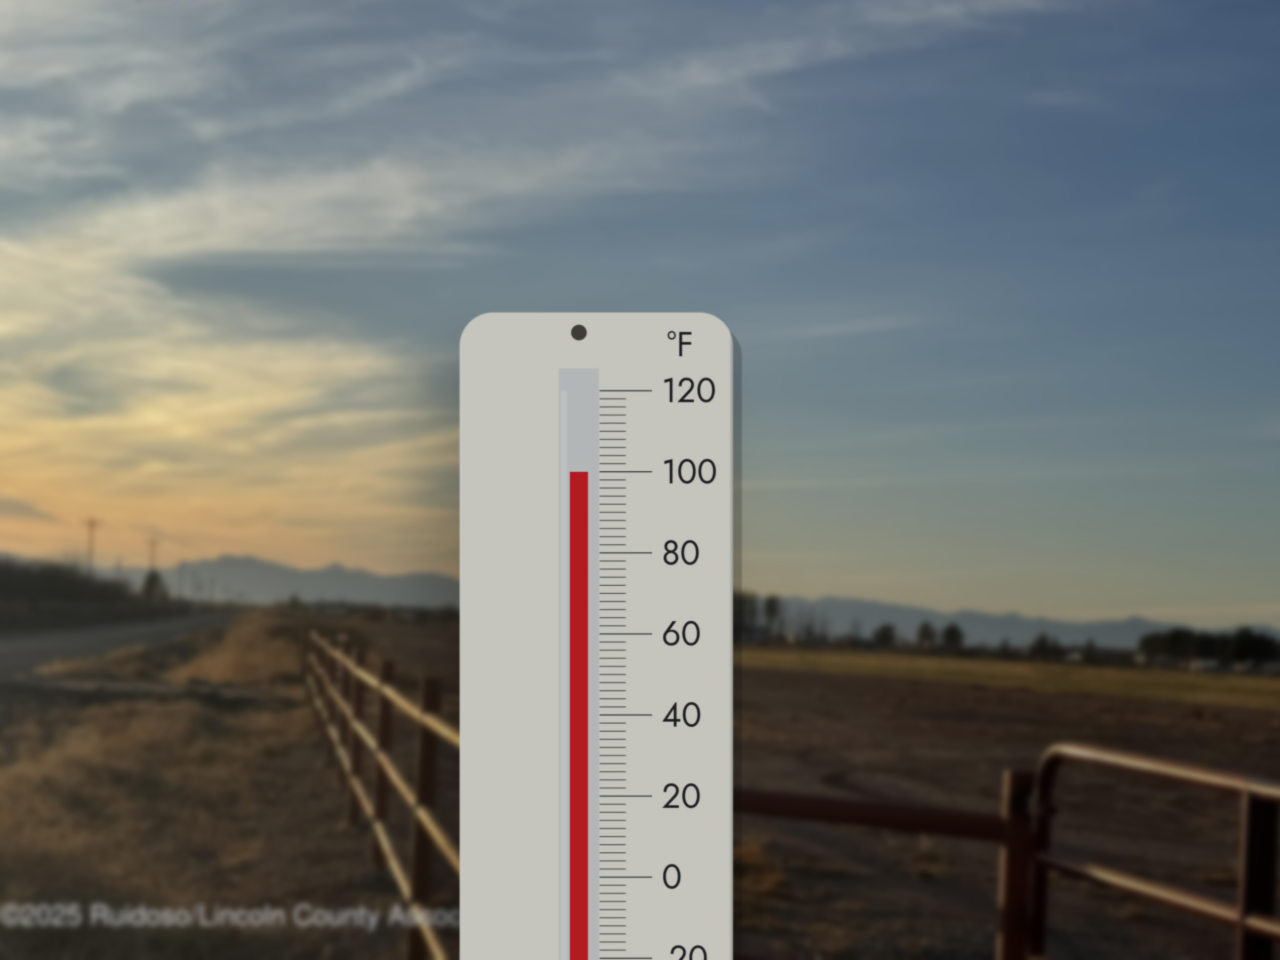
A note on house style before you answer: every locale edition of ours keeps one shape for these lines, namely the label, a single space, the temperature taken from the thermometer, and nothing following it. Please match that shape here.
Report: 100 °F
